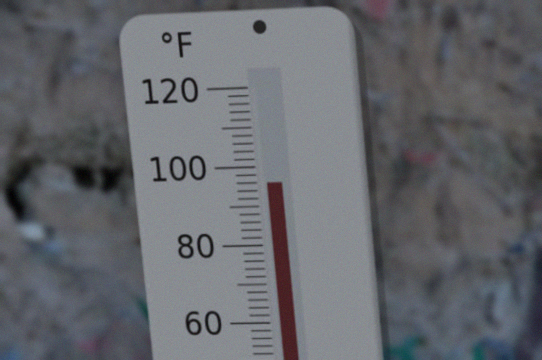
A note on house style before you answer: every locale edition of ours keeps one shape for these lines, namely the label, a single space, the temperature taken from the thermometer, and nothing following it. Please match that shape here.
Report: 96 °F
